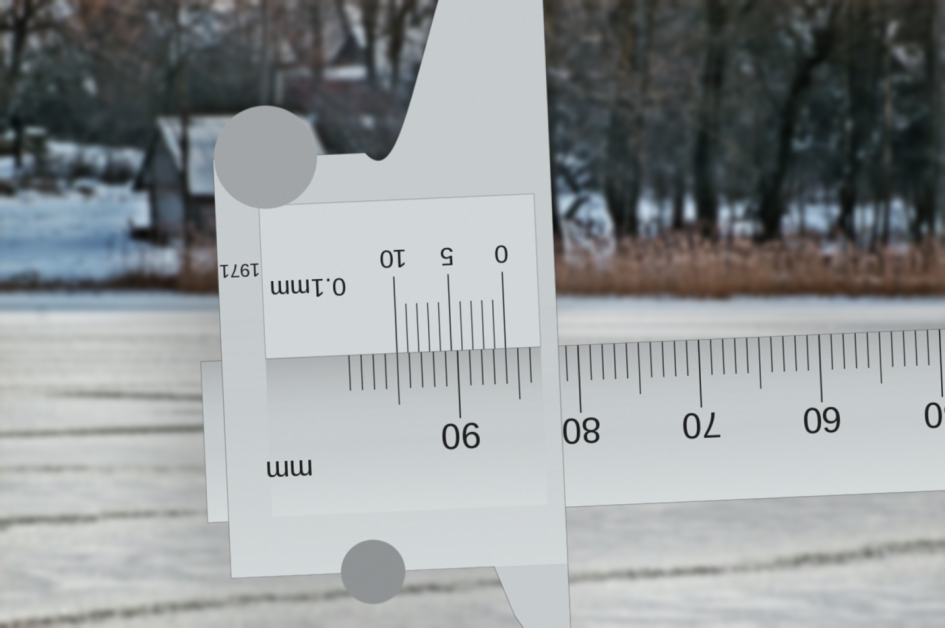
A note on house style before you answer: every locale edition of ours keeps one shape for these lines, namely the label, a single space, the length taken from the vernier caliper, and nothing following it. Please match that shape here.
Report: 86.0 mm
